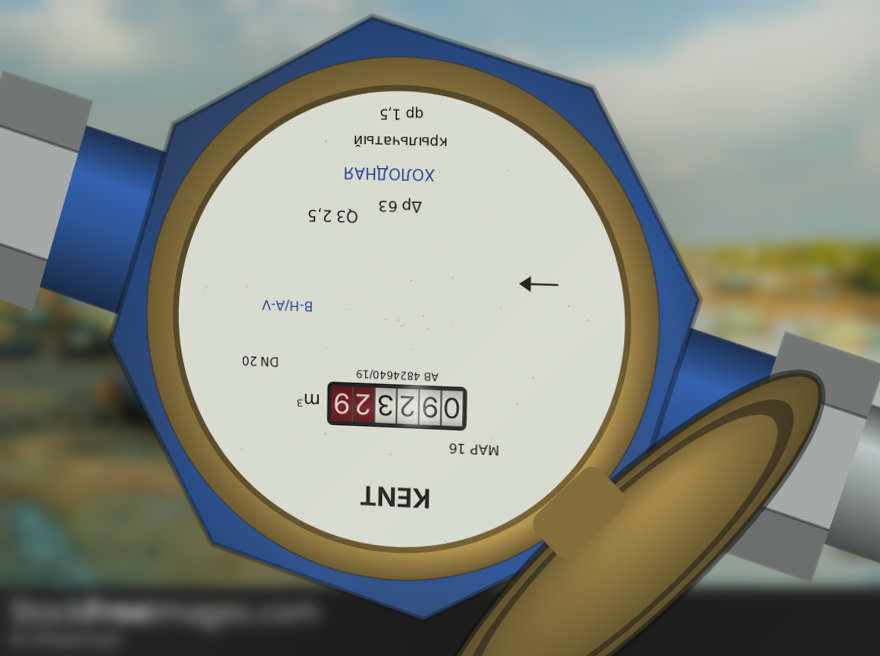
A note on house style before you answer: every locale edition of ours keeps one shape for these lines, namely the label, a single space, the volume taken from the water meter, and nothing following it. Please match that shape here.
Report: 923.29 m³
